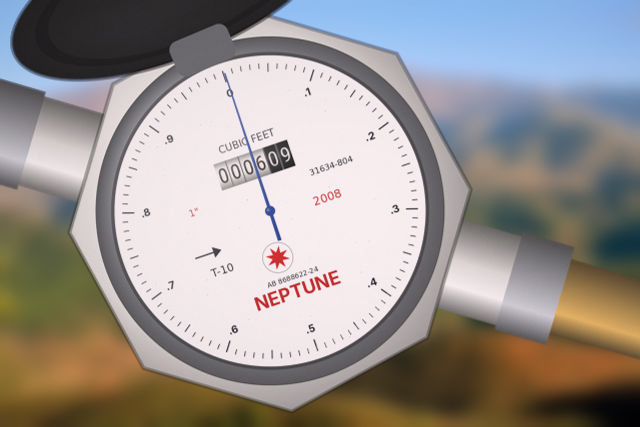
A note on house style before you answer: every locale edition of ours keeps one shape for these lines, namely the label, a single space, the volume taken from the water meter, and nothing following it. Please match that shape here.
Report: 609.00 ft³
